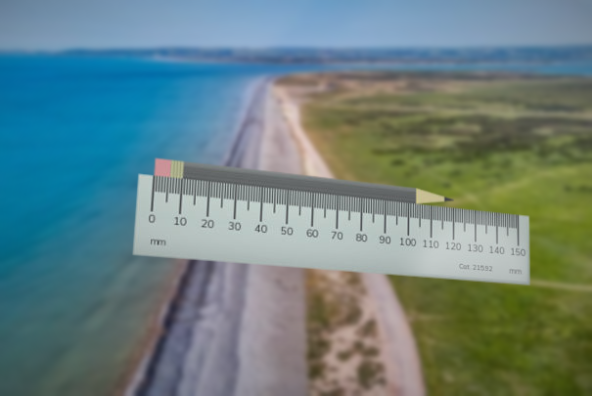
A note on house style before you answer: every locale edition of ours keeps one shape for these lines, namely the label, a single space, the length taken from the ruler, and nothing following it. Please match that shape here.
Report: 120 mm
